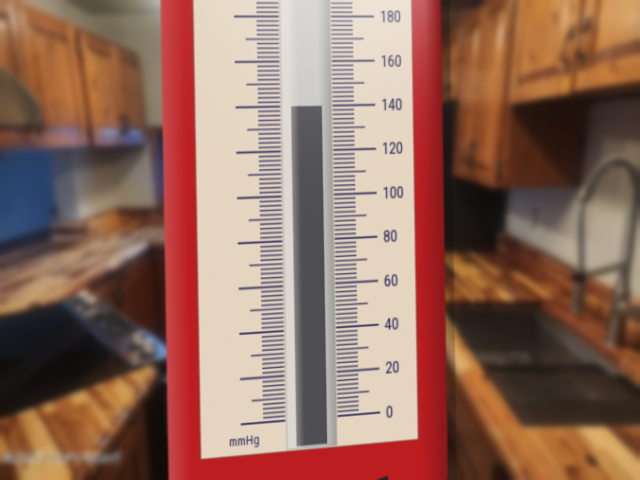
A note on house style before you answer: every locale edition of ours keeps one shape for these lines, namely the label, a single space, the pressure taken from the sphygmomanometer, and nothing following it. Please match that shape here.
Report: 140 mmHg
